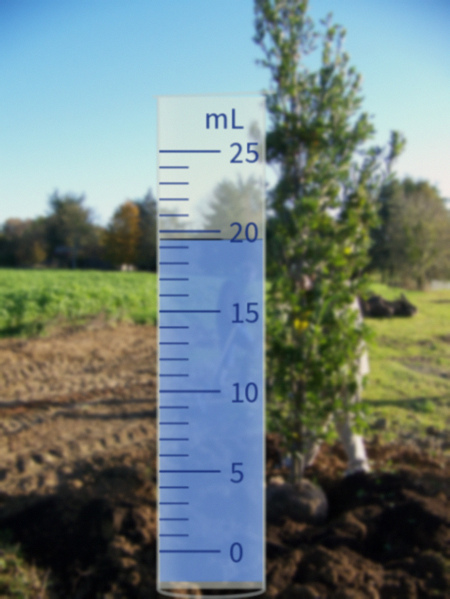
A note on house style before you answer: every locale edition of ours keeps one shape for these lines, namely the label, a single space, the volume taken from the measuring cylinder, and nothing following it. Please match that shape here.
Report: 19.5 mL
